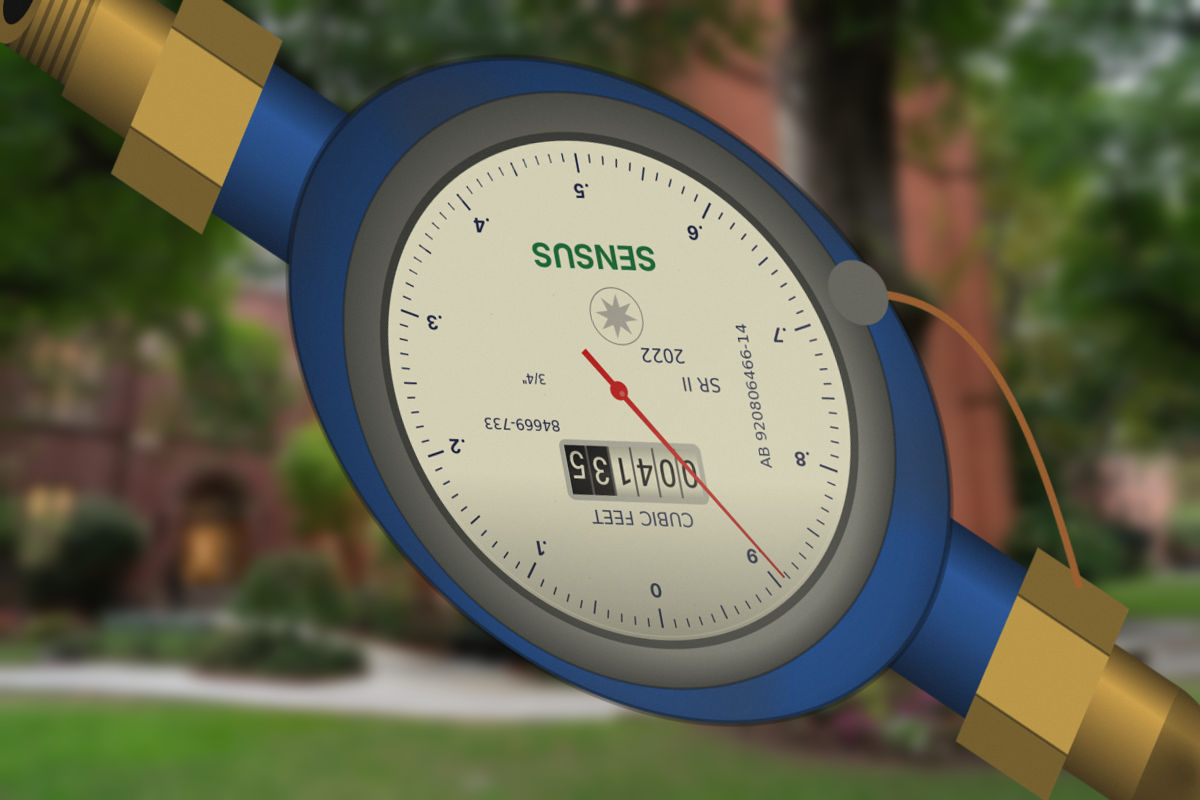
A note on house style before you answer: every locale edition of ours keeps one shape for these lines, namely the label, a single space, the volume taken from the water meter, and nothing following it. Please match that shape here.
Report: 4134.89 ft³
